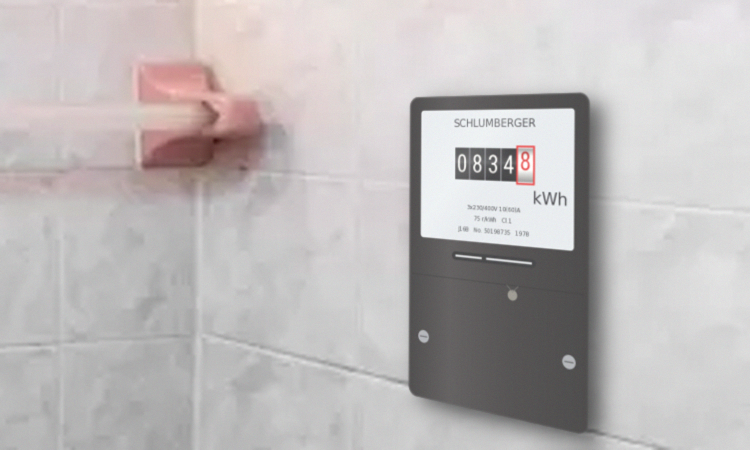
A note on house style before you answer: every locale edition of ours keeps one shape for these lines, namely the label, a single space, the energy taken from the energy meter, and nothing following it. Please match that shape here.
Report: 834.8 kWh
